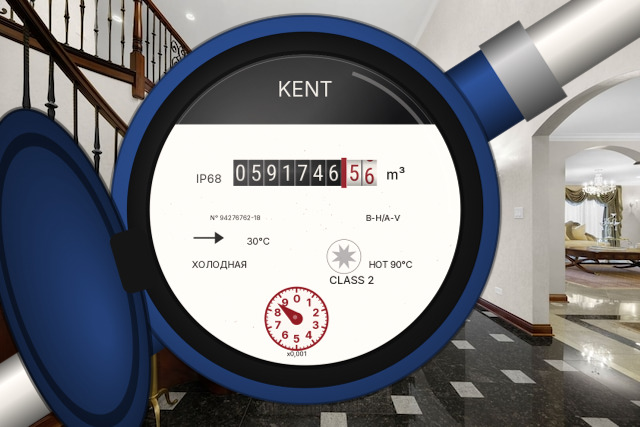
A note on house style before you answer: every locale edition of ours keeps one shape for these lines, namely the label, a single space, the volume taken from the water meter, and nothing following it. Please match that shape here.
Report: 591746.558 m³
